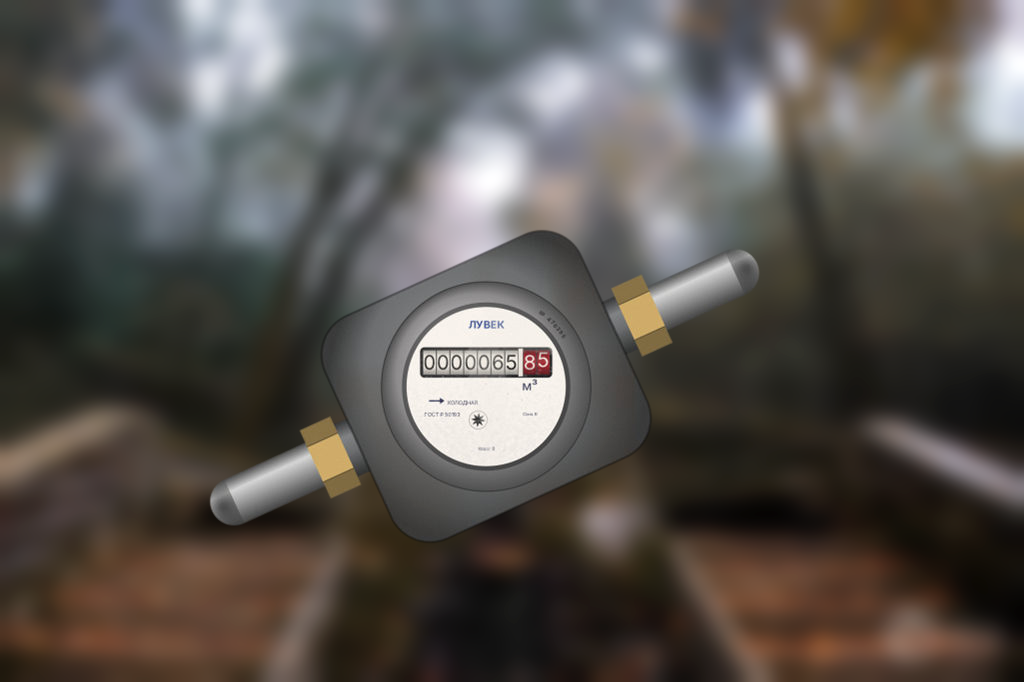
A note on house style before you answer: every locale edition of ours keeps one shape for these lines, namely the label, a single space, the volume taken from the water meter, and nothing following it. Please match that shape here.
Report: 65.85 m³
